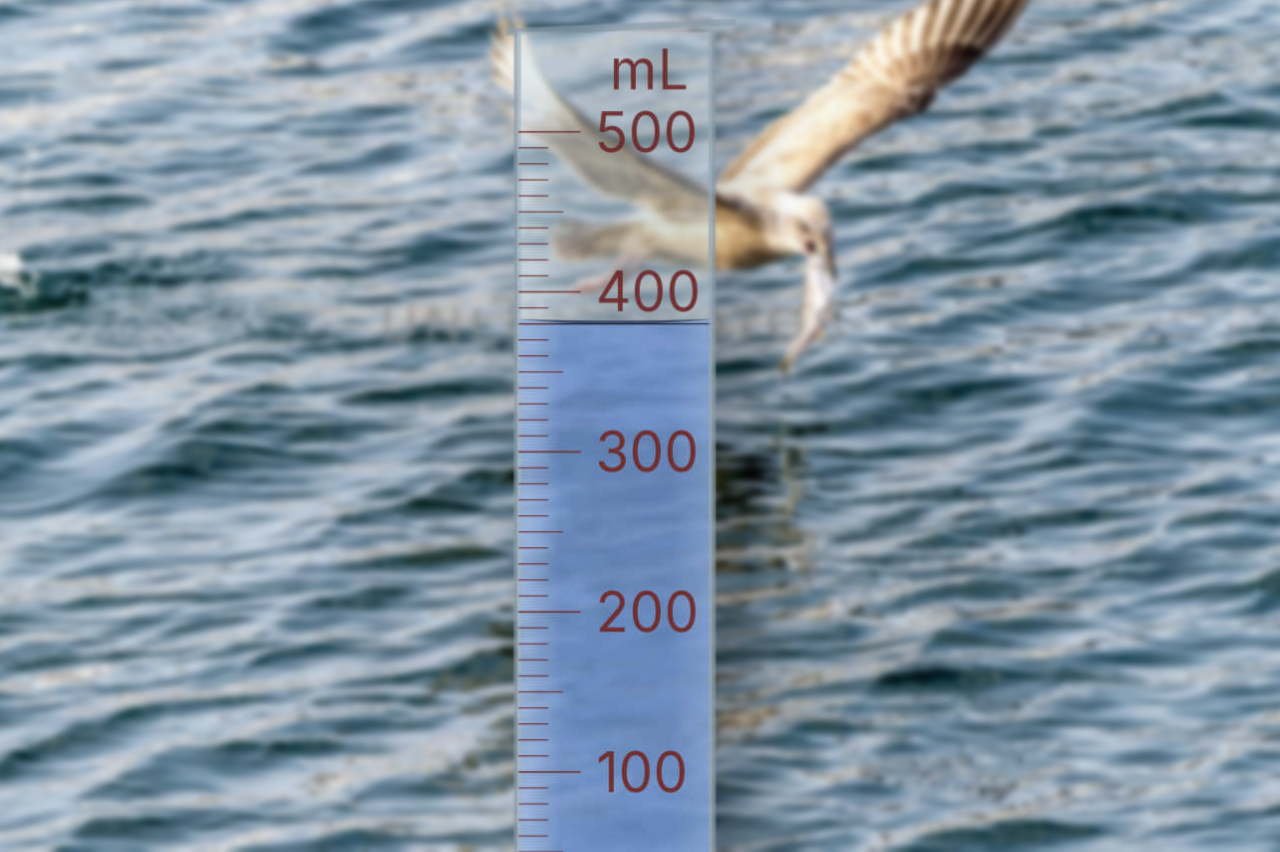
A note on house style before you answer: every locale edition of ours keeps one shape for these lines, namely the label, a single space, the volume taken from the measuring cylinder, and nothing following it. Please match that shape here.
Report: 380 mL
